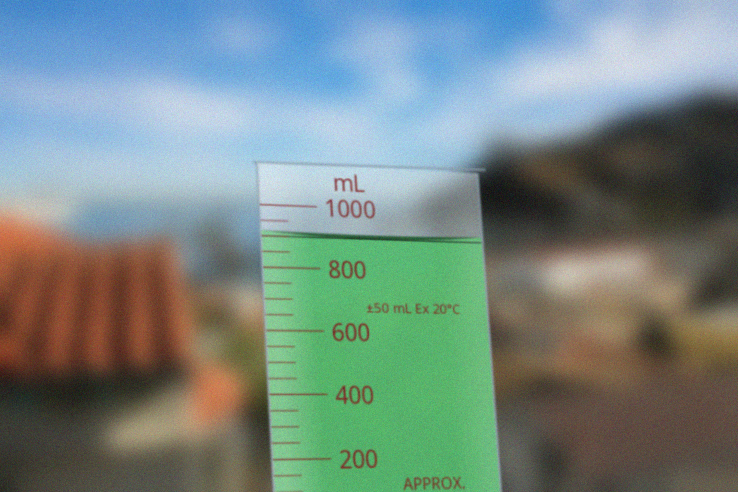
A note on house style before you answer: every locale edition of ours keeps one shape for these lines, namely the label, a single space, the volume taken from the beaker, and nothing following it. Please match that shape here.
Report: 900 mL
